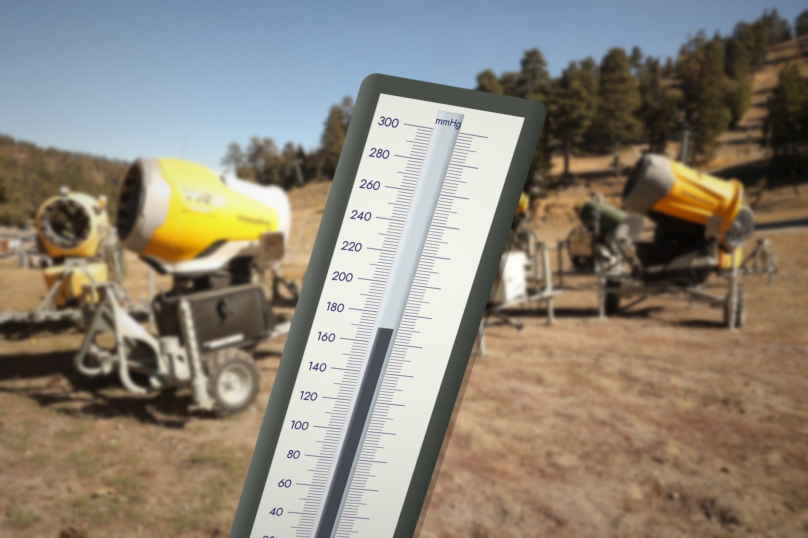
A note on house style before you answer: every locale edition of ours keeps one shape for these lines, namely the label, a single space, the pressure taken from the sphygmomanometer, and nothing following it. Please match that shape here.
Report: 170 mmHg
